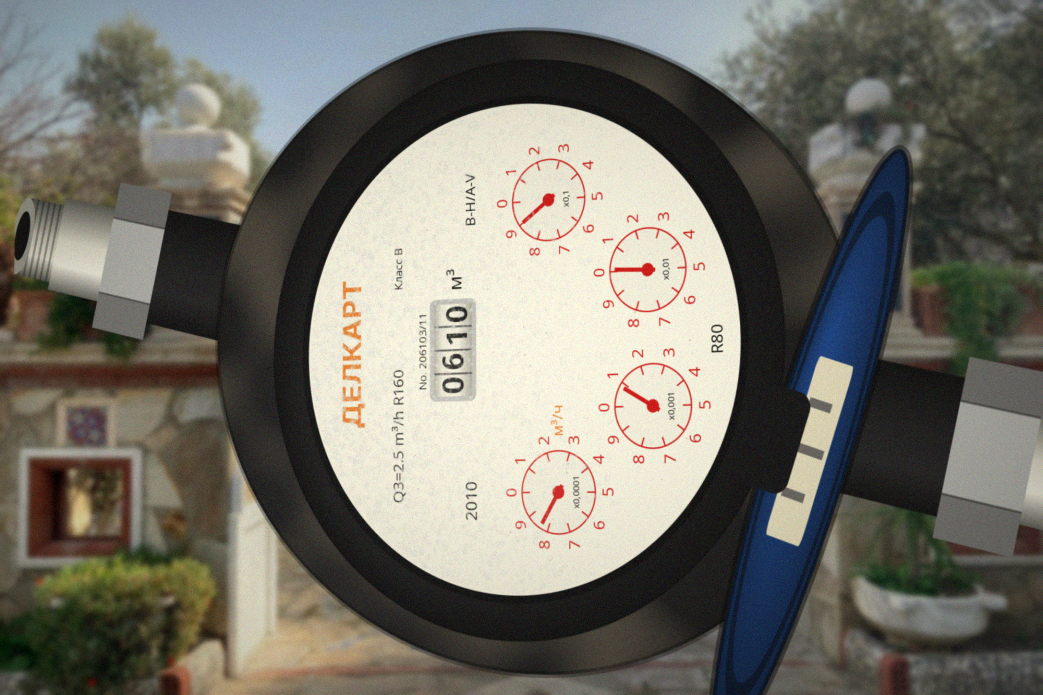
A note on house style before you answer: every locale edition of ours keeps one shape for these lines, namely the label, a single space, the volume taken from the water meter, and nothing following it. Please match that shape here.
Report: 609.9008 m³
